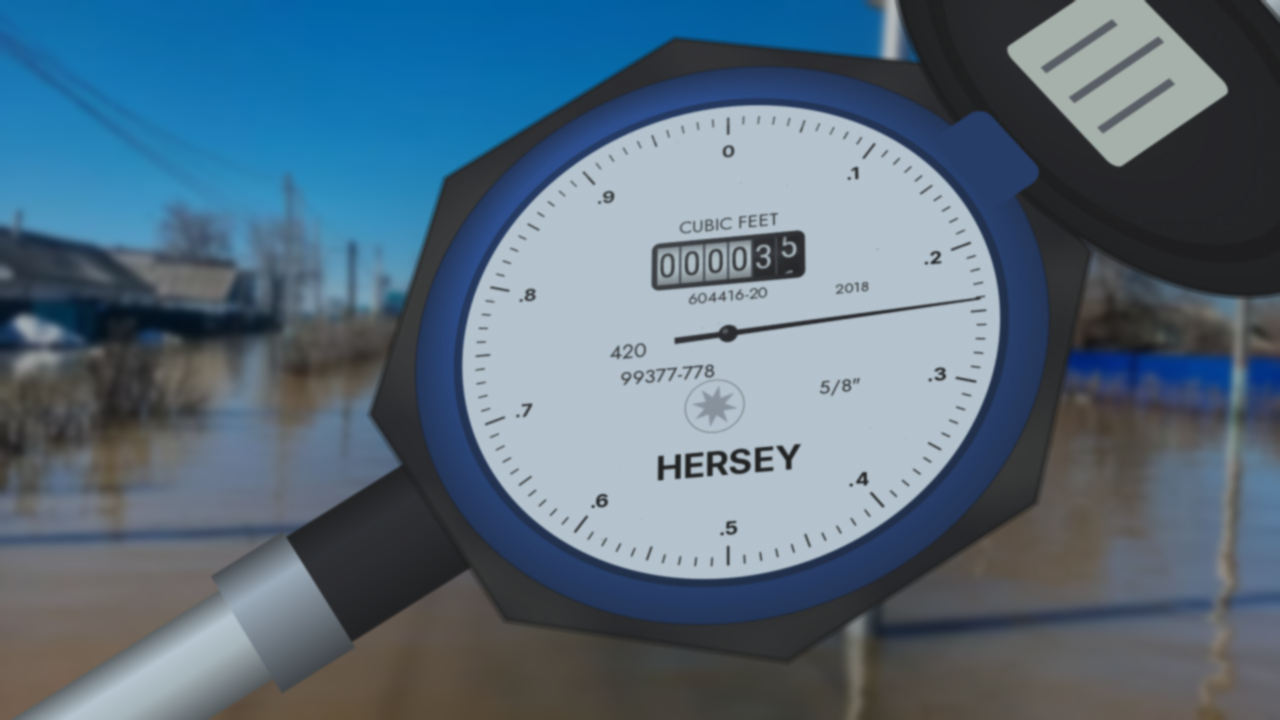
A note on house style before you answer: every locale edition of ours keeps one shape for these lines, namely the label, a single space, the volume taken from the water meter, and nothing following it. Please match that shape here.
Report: 35.24 ft³
